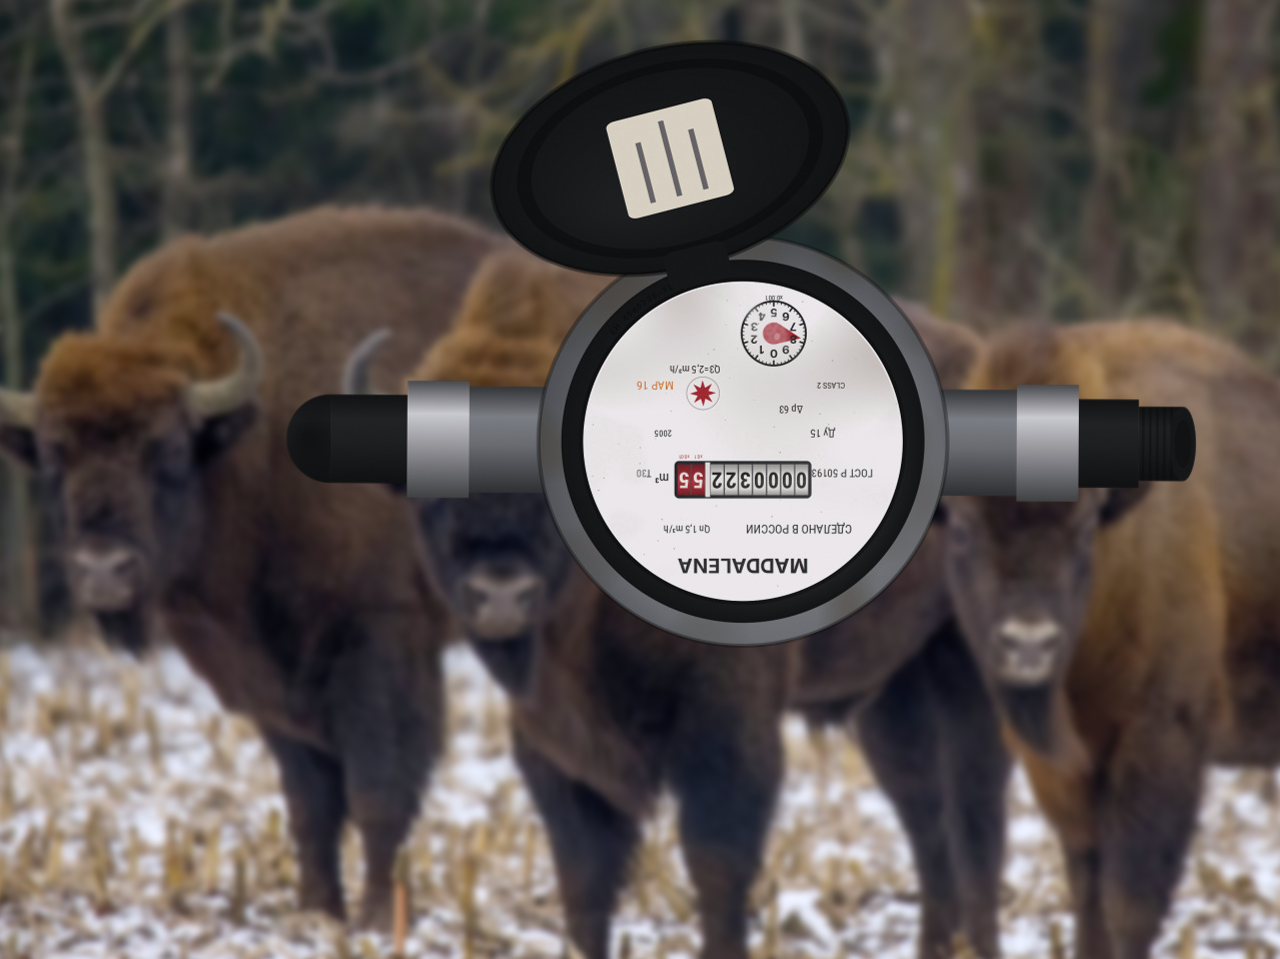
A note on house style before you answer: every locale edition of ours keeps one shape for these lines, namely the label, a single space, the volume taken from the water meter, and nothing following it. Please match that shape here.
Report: 322.557 m³
